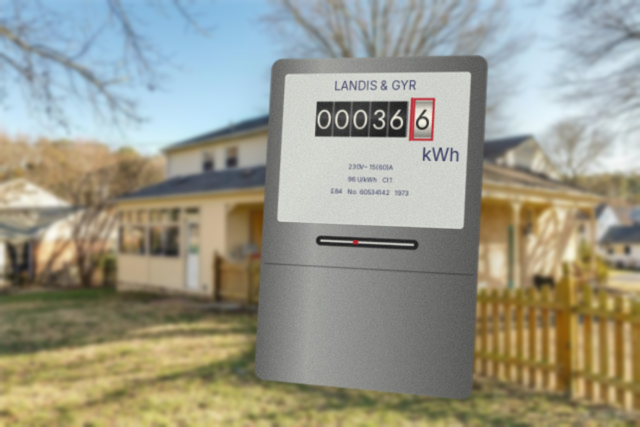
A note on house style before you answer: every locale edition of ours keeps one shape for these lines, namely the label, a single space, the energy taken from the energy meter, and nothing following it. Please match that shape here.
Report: 36.6 kWh
